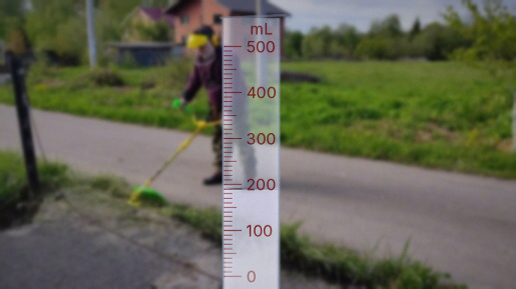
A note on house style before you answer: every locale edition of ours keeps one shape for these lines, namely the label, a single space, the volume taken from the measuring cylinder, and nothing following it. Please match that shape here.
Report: 190 mL
